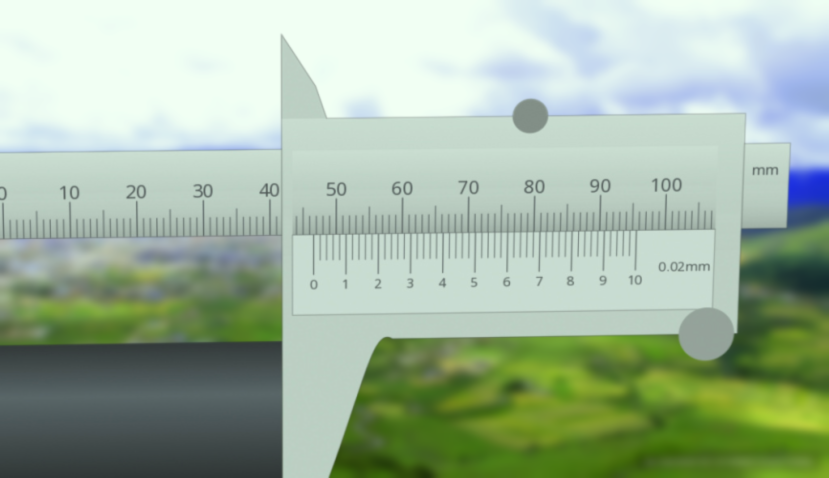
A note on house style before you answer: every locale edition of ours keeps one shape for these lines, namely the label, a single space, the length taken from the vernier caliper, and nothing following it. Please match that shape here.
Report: 46.6 mm
